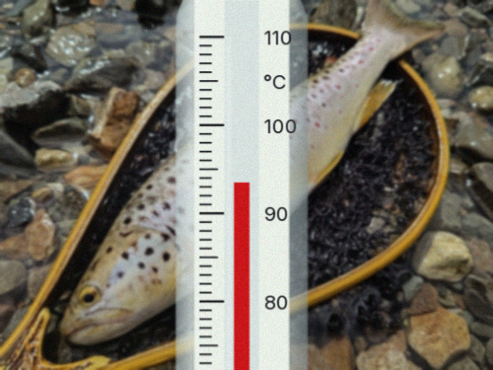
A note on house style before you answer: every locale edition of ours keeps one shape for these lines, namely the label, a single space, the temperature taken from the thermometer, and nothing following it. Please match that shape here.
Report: 93.5 °C
